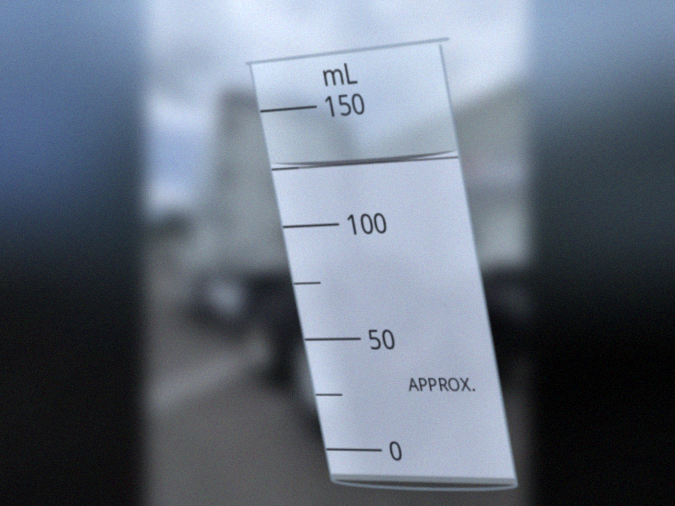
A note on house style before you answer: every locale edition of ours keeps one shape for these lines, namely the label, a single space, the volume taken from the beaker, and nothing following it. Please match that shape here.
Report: 125 mL
